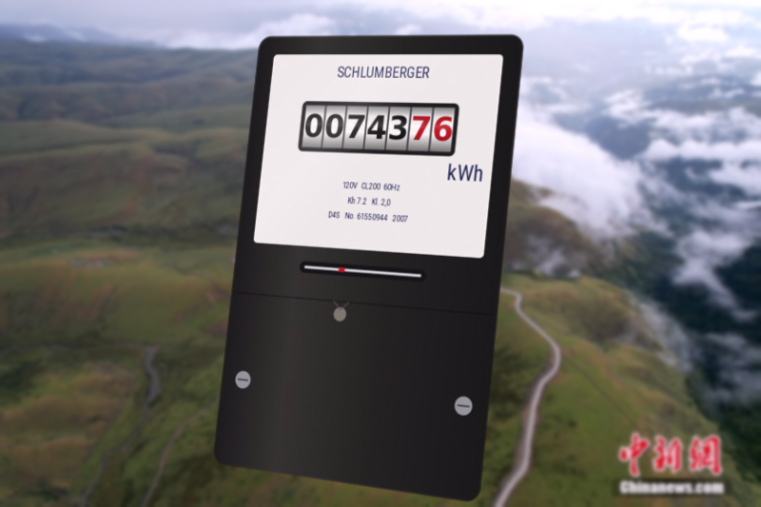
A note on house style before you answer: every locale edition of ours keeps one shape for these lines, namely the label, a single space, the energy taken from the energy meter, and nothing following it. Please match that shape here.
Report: 743.76 kWh
